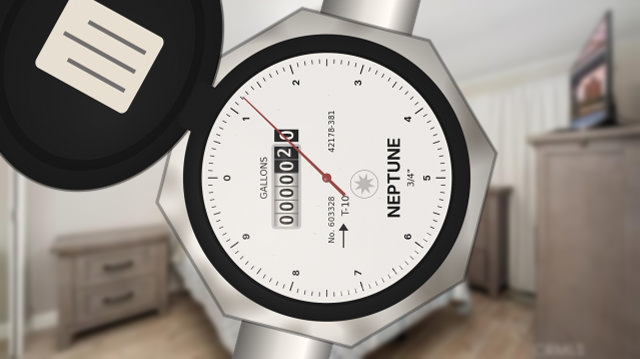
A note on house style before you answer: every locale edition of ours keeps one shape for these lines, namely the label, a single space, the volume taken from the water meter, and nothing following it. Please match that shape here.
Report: 21.2 gal
